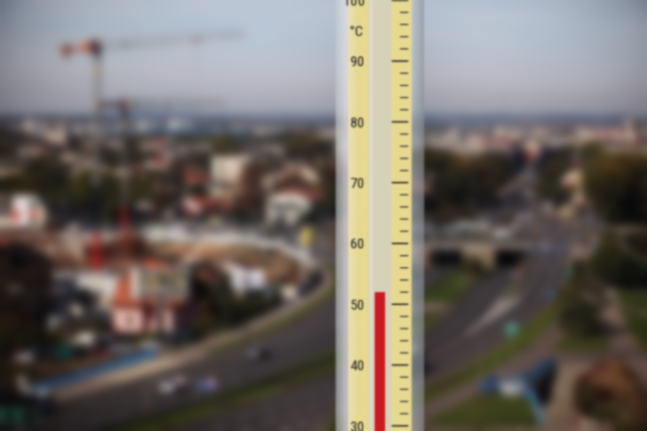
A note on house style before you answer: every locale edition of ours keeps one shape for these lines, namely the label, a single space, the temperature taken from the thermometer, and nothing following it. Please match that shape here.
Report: 52 °C
